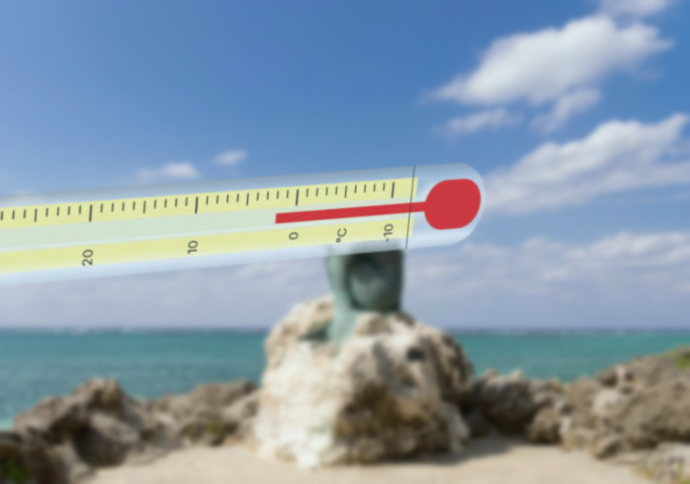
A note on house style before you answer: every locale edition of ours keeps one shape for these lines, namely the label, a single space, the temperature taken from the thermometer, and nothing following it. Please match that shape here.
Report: 2 °C
